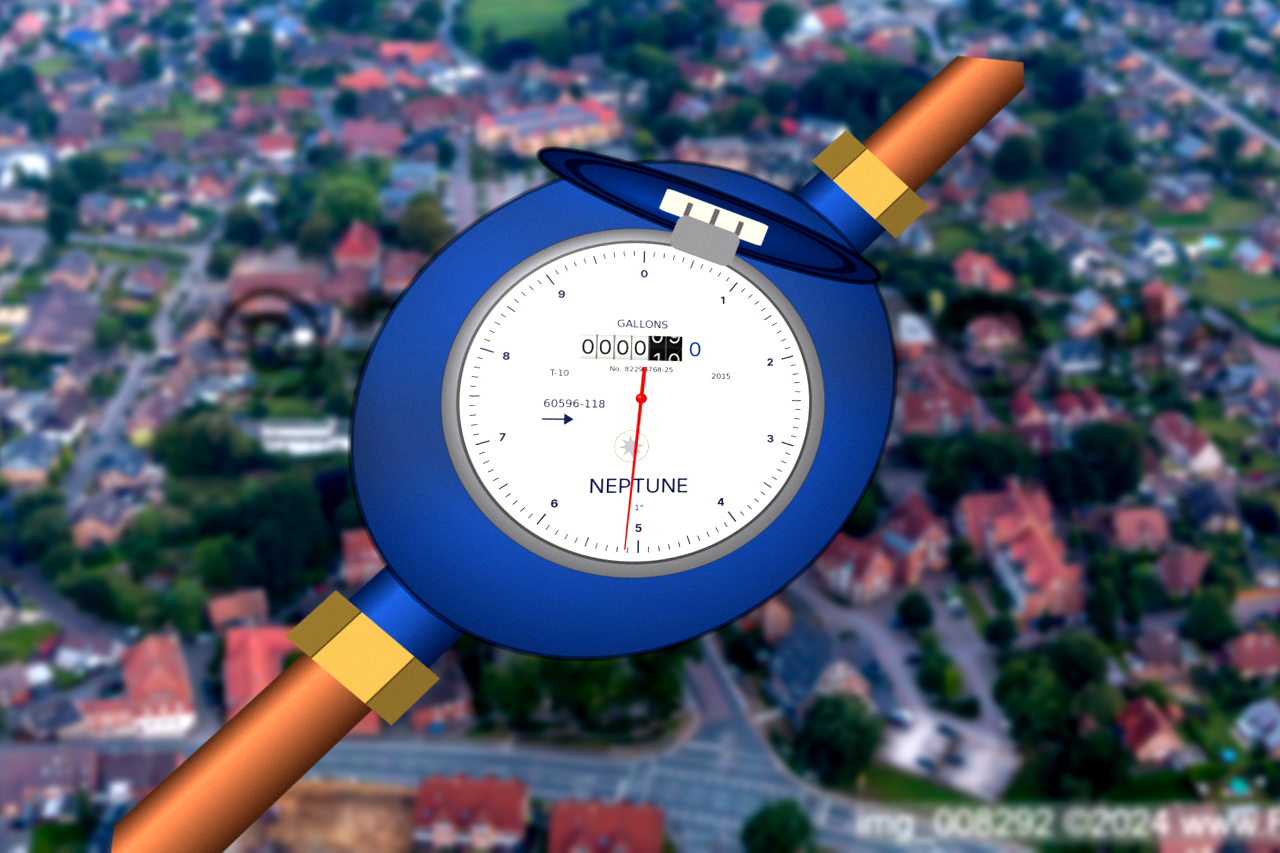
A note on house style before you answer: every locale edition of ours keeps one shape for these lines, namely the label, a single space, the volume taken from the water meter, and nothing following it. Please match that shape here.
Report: 95.1 gal
